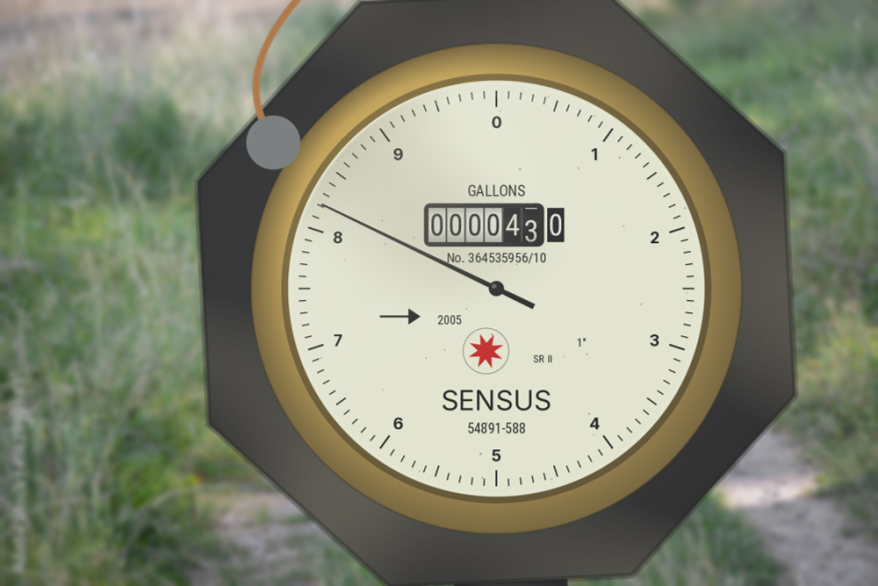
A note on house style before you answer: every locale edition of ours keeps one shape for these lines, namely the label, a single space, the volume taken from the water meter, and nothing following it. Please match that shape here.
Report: 428.2 gal
